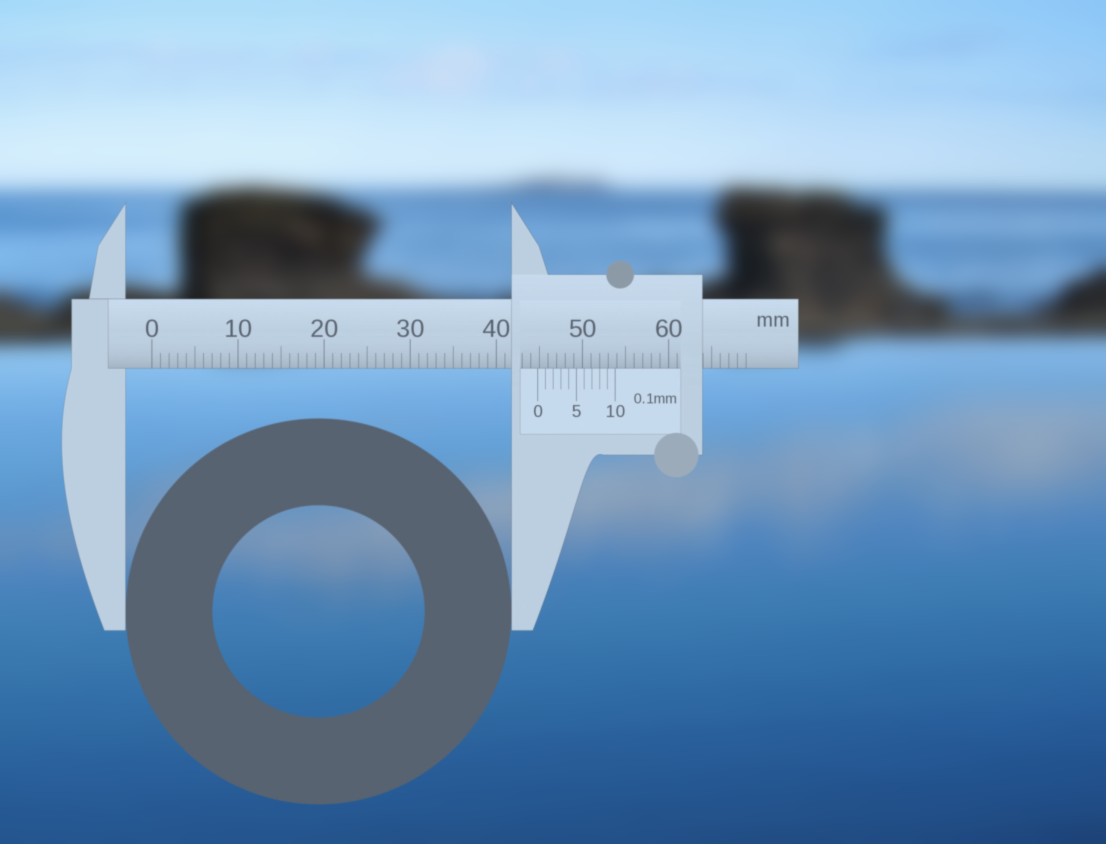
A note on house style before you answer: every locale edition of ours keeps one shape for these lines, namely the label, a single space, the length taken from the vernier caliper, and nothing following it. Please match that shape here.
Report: 44.8 mm
